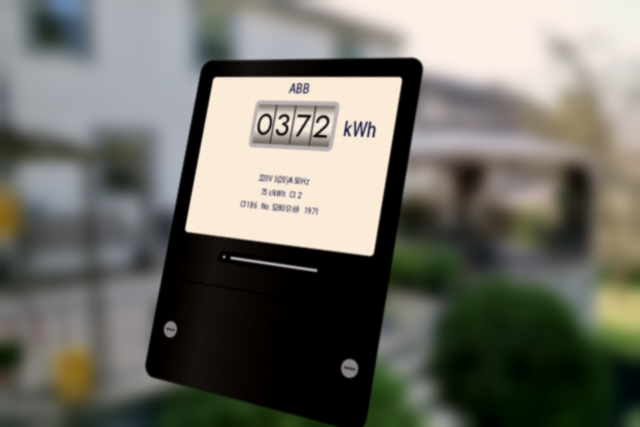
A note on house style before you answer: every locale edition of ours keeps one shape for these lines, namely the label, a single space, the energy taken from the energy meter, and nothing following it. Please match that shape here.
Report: 372 kWh
